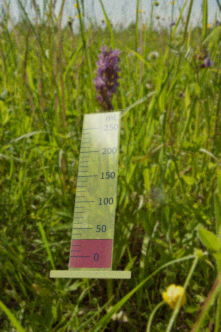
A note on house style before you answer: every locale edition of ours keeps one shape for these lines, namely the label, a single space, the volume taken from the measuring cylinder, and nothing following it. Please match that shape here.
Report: 30 mL
